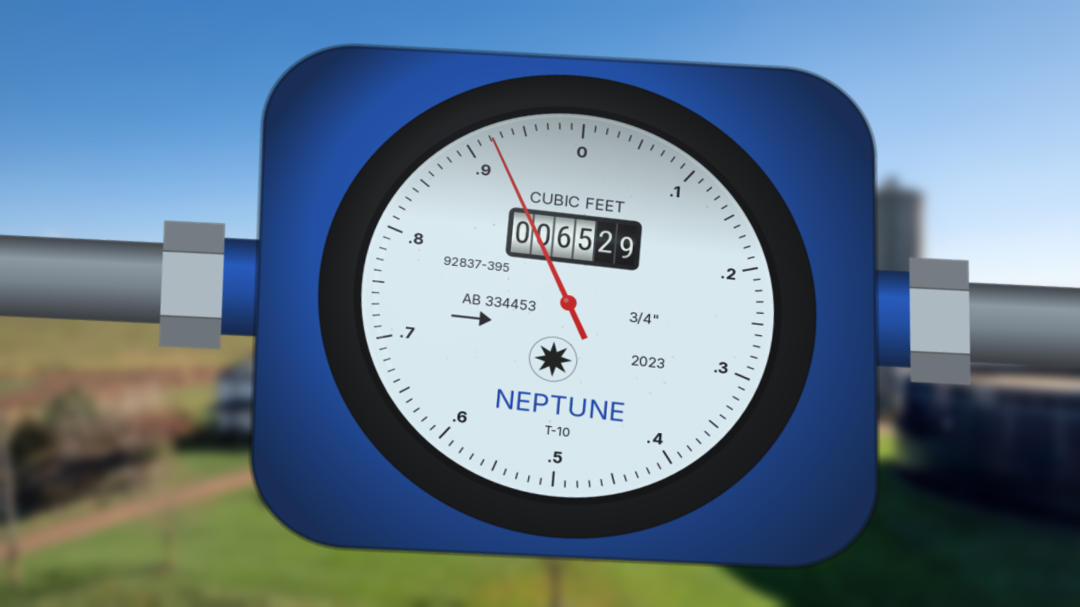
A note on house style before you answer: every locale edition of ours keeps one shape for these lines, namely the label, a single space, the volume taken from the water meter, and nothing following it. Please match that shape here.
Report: 6528.92 ft³
